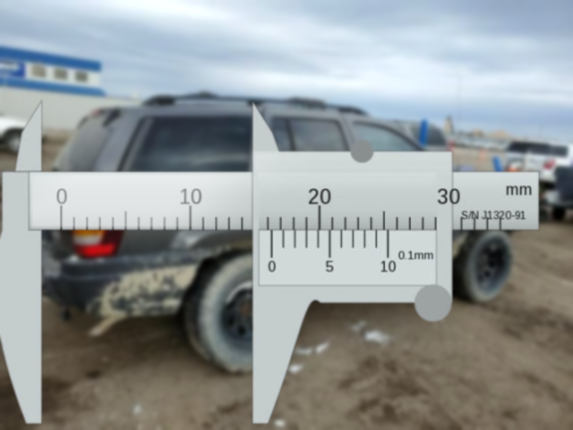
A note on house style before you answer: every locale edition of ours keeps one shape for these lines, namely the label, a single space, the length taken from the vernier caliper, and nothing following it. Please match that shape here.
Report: 16.3 mm
